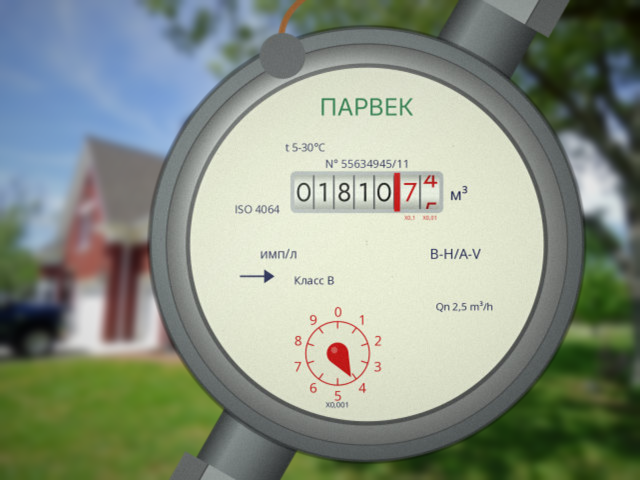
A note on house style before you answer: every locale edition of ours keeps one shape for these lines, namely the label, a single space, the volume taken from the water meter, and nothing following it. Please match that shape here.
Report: 1810.744 m³
